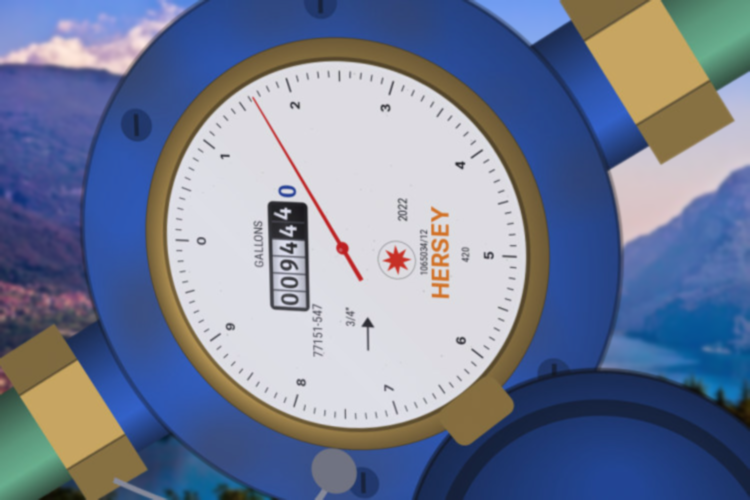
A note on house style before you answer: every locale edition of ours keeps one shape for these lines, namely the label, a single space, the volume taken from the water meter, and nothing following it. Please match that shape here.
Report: 94441.6 gal
